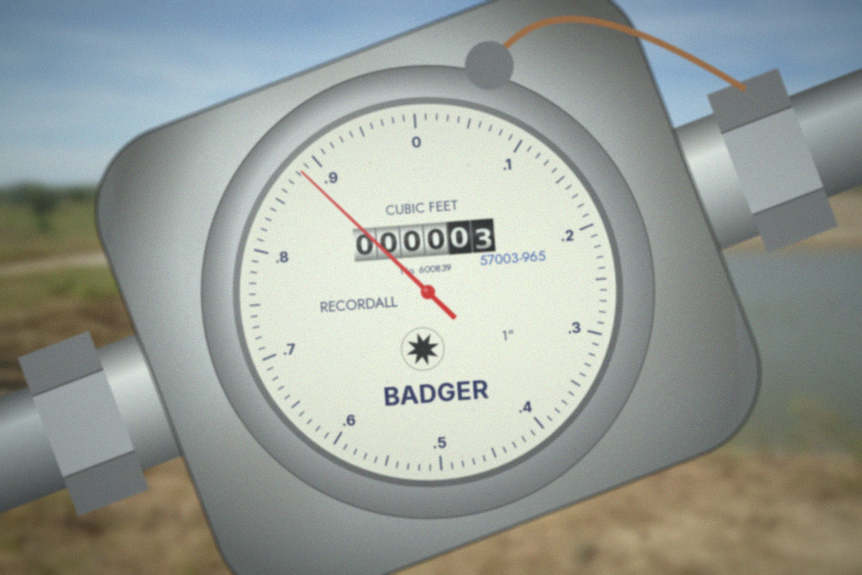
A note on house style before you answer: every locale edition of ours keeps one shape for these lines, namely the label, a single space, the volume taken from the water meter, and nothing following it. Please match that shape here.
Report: 2.88 ft³
